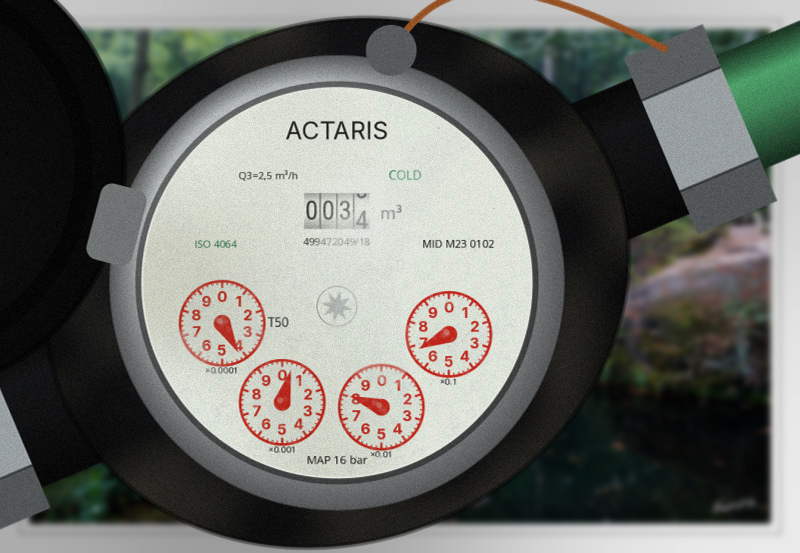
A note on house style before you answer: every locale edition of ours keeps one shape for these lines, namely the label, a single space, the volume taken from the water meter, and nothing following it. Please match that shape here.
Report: 33.6804 m³
